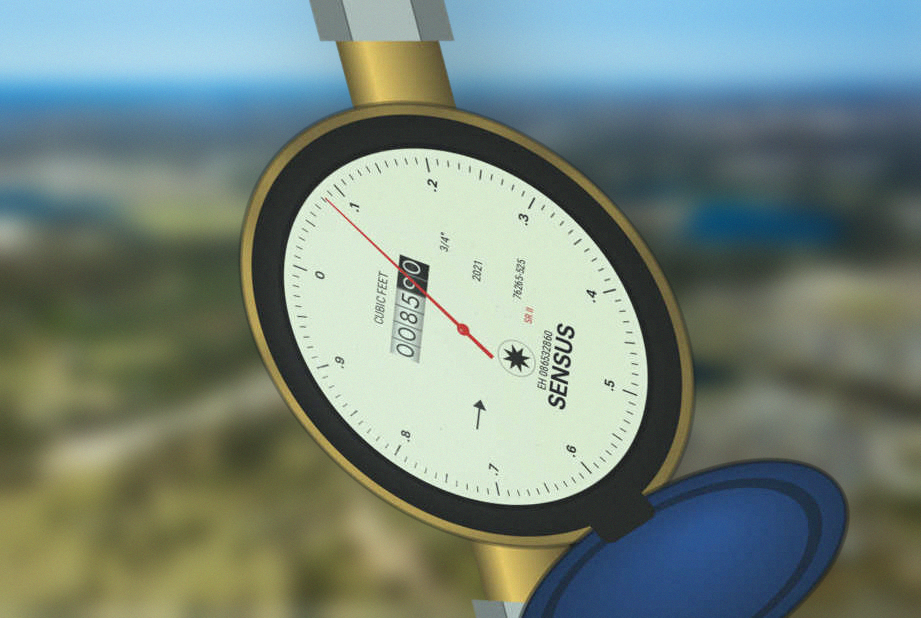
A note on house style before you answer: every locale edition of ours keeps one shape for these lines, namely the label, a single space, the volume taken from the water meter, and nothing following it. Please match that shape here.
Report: 8590.08 ft³
